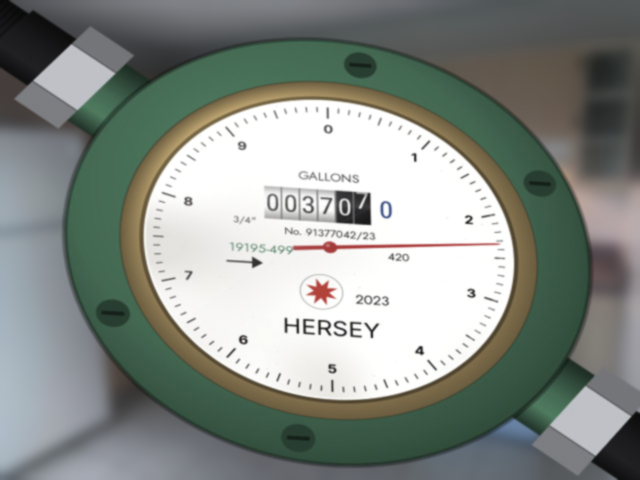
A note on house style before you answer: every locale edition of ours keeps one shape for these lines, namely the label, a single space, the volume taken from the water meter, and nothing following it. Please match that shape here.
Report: 37072.3 gal
